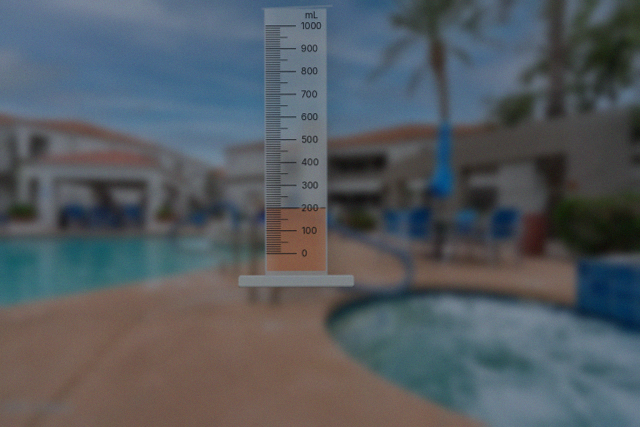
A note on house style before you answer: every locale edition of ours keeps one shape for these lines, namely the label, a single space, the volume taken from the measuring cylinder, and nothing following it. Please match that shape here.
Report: 200 mL
